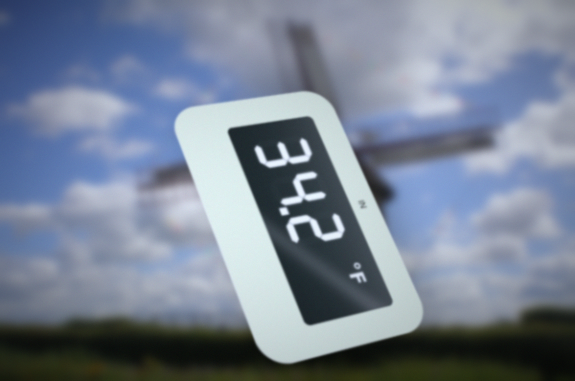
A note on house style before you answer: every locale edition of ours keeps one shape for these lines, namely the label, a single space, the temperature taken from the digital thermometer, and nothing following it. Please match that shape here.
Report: 34.2 °F
